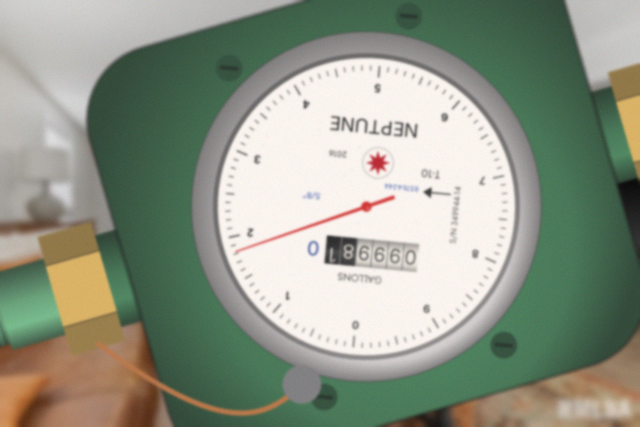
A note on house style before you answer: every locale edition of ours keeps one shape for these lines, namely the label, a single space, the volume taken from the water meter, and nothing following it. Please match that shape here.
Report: 999811.8 gal
